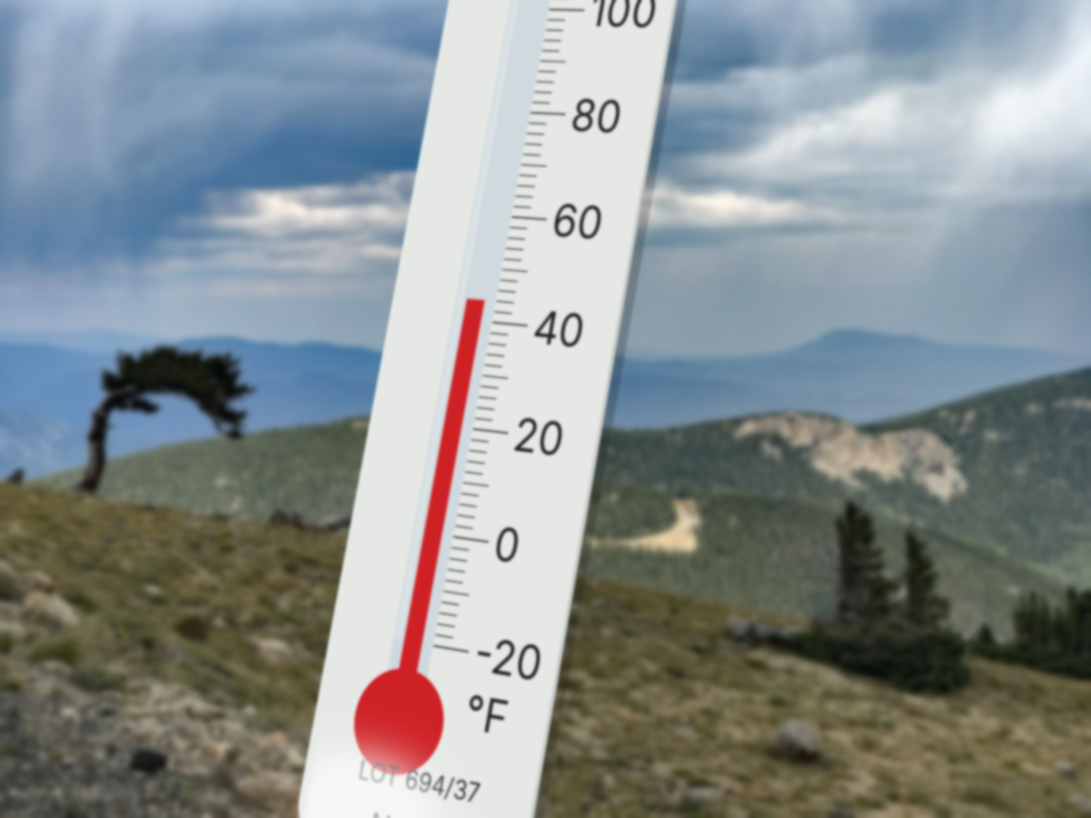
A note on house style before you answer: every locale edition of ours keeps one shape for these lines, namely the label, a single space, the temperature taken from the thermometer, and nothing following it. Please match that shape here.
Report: 44 °F
